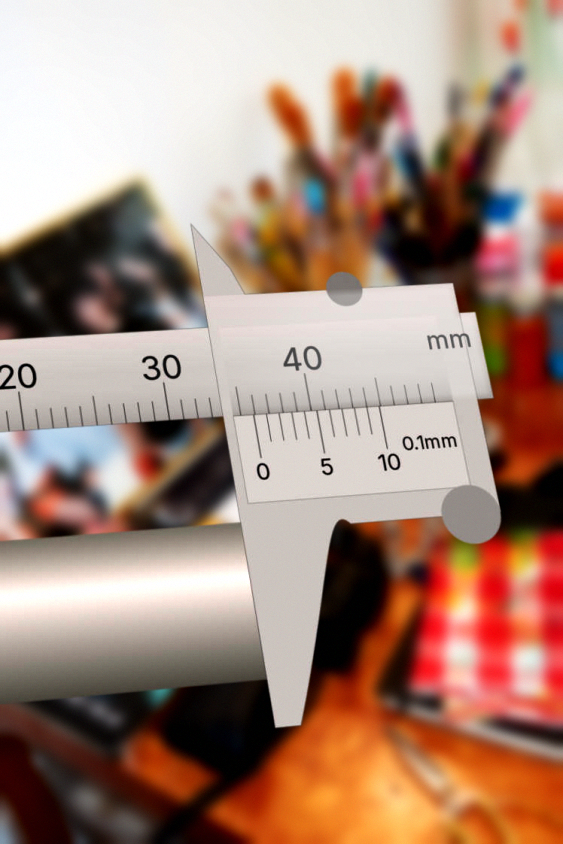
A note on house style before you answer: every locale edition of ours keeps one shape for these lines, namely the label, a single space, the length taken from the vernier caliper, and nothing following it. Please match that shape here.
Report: 35.9 mm
